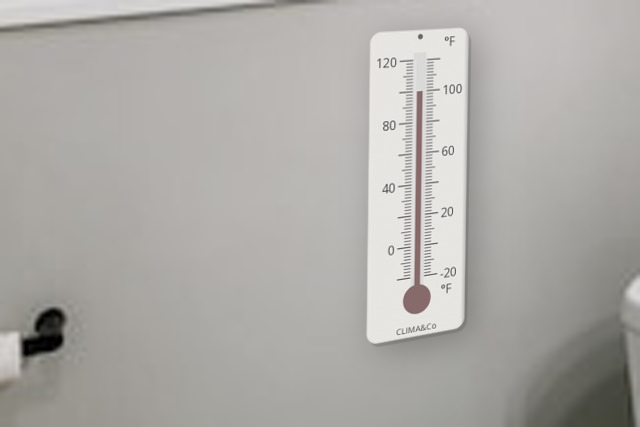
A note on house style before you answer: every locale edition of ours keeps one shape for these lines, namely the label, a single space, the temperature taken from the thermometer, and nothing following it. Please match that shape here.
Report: 100 °F
